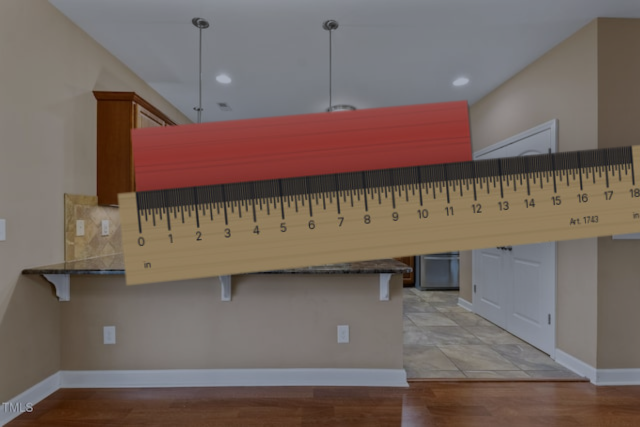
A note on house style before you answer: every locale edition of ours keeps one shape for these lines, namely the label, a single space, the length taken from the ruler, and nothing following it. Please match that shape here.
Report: 12 in
